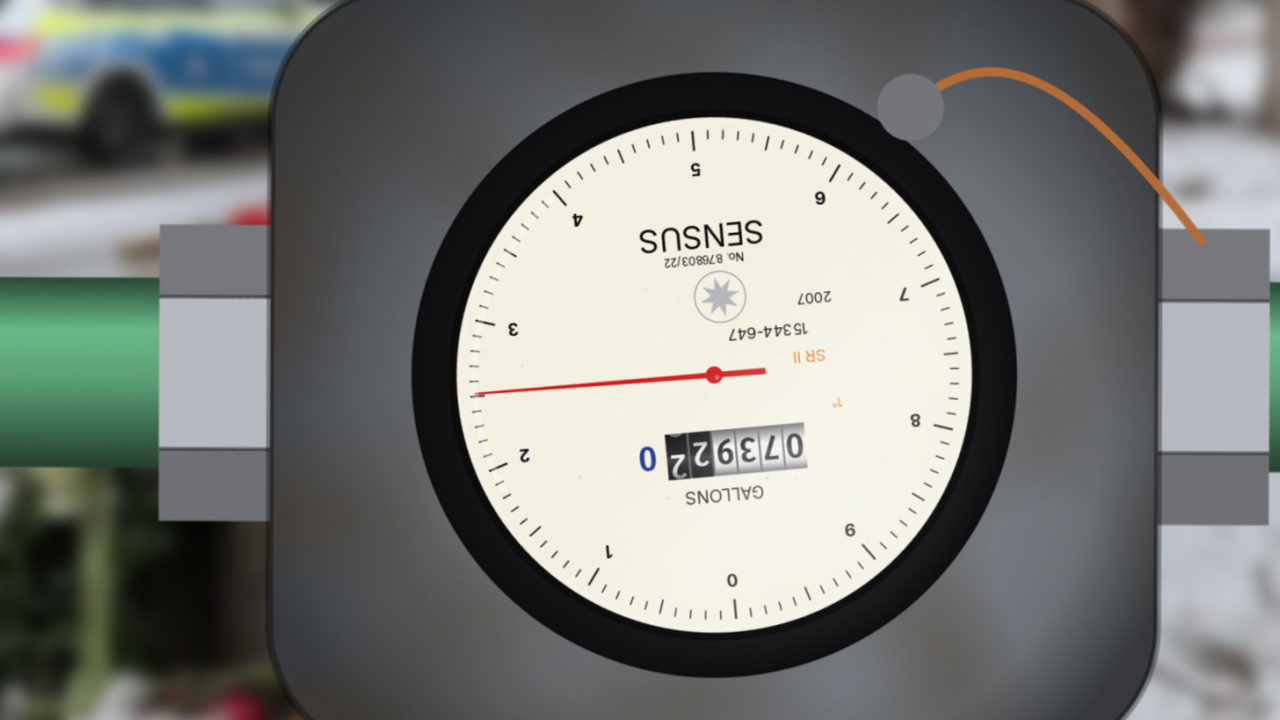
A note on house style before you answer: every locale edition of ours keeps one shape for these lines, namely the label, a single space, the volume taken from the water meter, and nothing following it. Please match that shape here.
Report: 739222.5 gal
